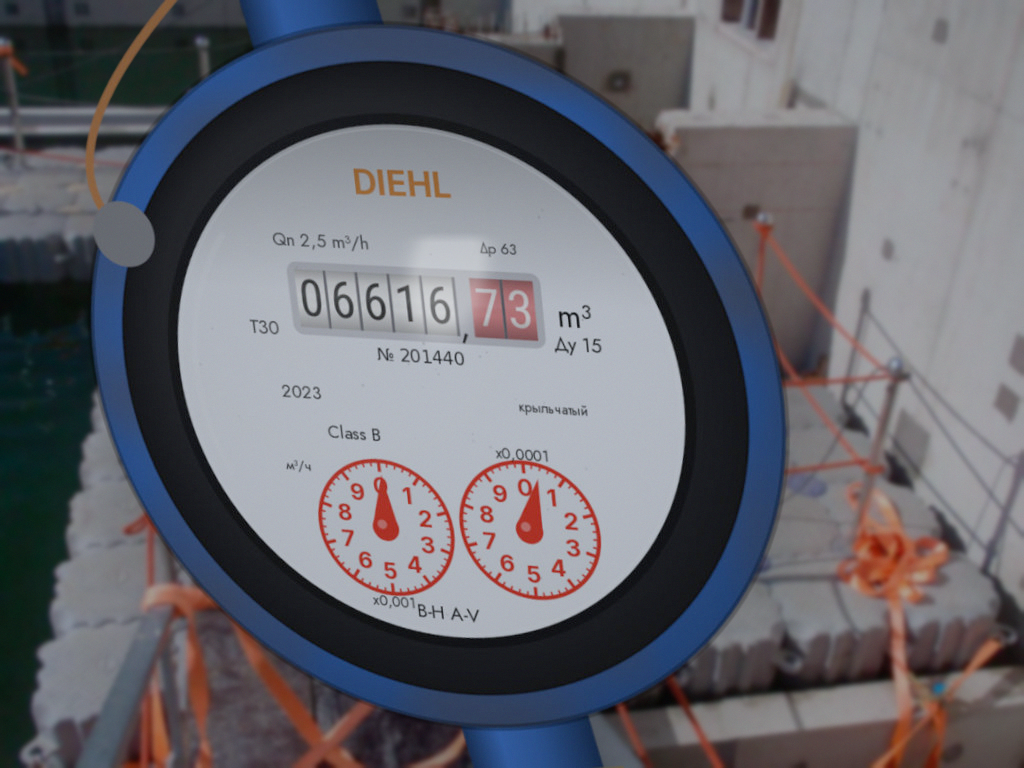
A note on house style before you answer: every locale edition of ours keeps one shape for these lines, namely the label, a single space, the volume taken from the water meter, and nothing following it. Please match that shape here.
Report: 6616.7300 m³
